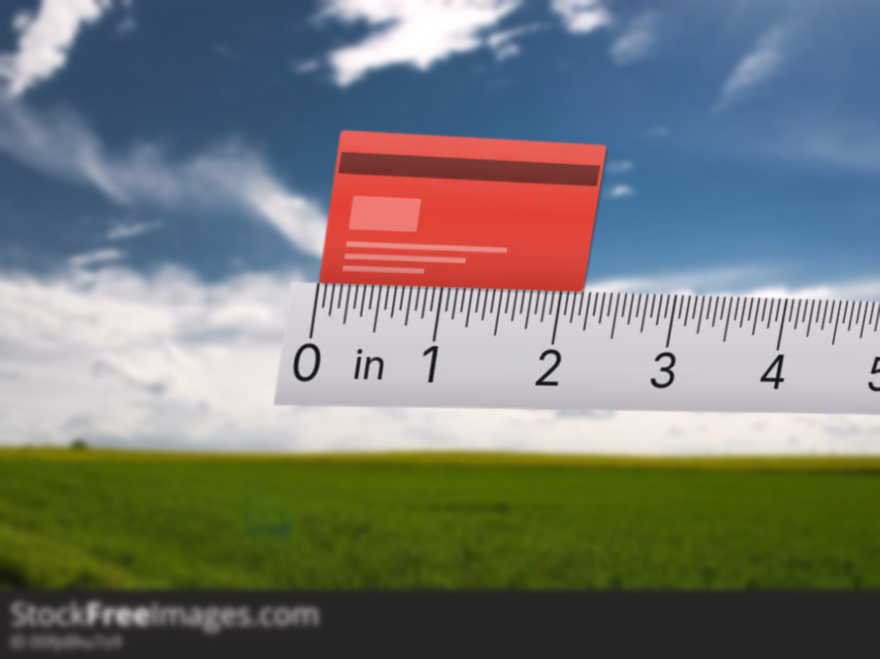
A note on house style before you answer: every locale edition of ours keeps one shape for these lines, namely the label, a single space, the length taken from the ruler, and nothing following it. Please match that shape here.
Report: 2.1875 in
